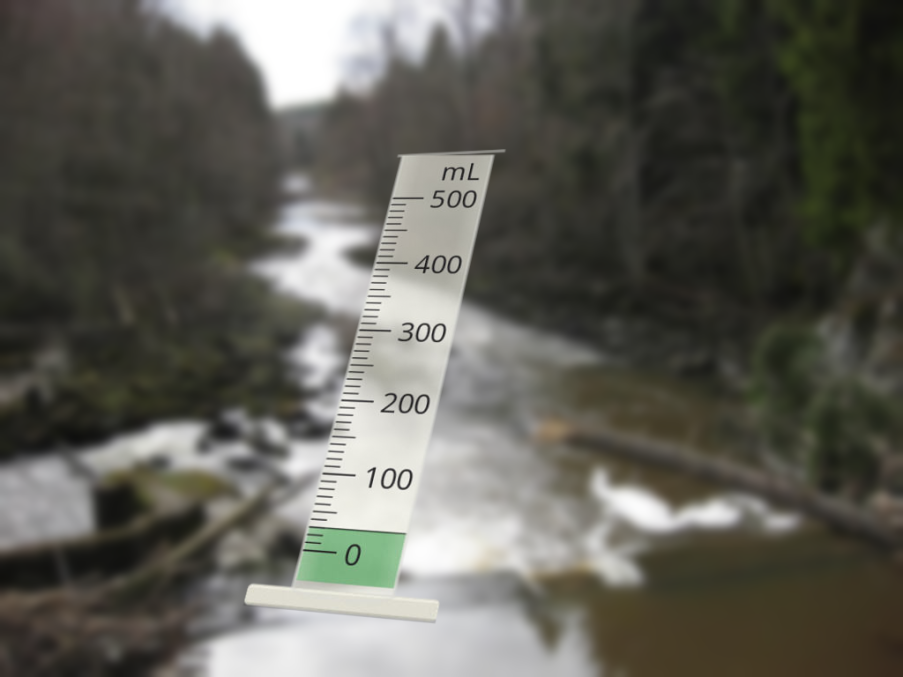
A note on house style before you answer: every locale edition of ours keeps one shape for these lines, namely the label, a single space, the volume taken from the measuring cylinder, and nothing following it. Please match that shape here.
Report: 30 mL
